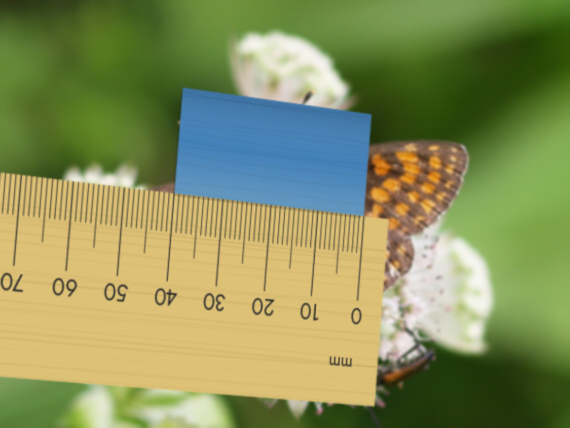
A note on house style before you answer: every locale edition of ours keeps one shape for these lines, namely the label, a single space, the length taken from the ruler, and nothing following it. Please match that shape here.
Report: 40 mm
